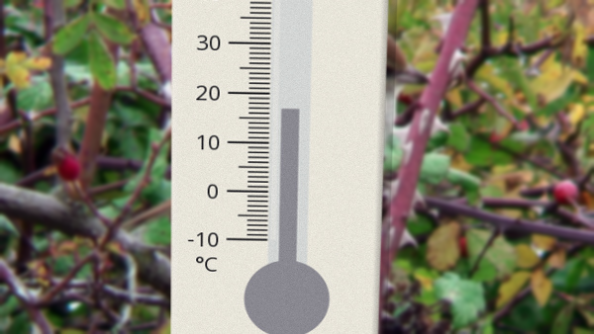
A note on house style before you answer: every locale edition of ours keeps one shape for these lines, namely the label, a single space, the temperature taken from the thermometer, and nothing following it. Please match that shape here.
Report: 17 °C
